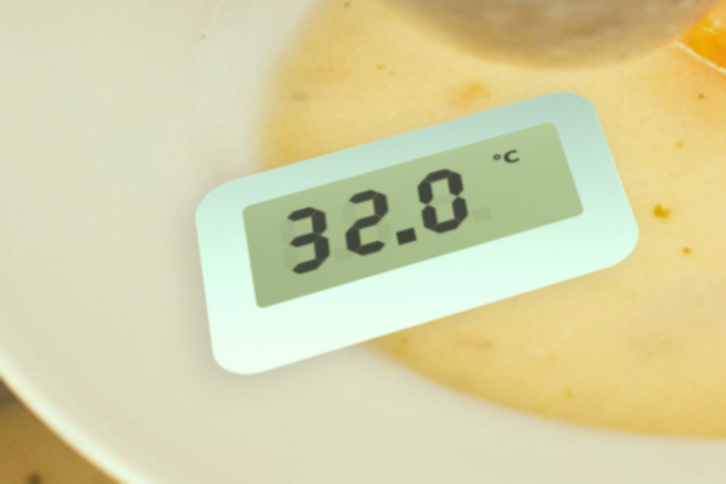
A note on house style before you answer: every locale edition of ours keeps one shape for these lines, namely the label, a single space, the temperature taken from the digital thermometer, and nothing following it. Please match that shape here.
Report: 32.0 °C
